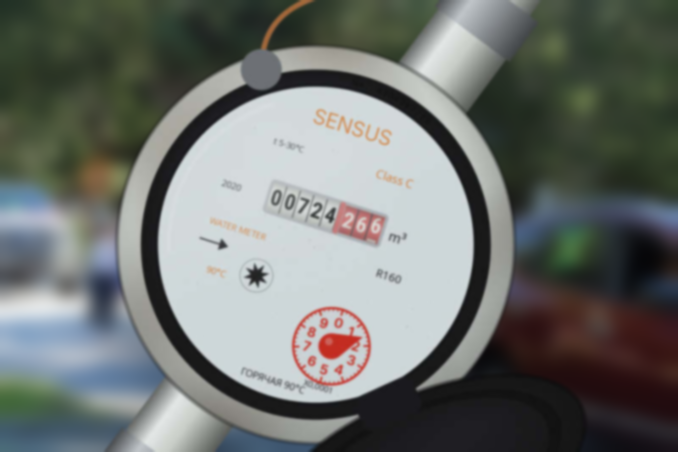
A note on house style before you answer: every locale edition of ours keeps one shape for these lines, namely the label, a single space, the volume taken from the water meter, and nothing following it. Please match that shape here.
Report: 724.2661 m³
